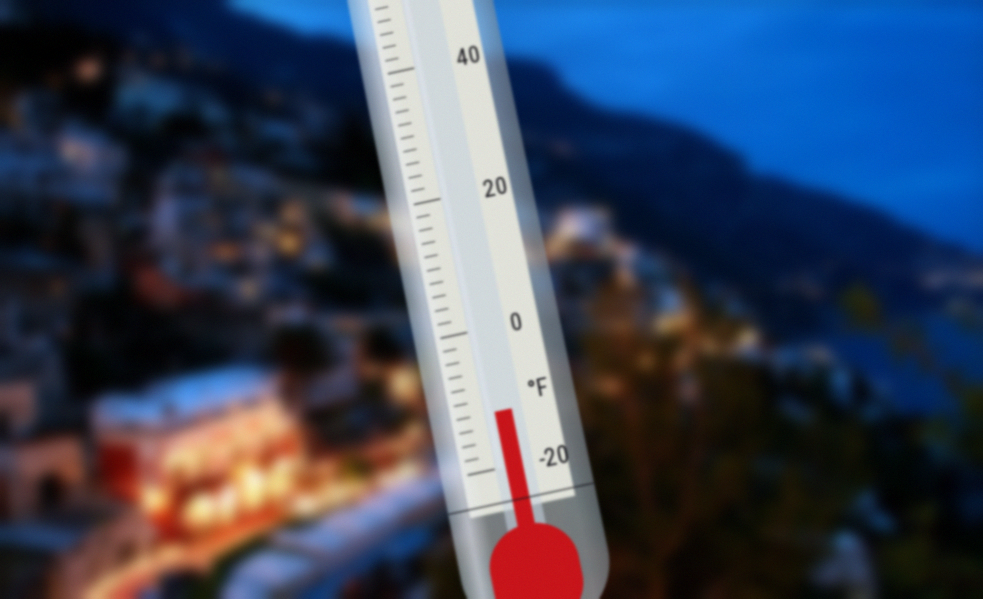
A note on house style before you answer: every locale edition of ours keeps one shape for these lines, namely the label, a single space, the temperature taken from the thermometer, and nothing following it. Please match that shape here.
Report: -12 °F
